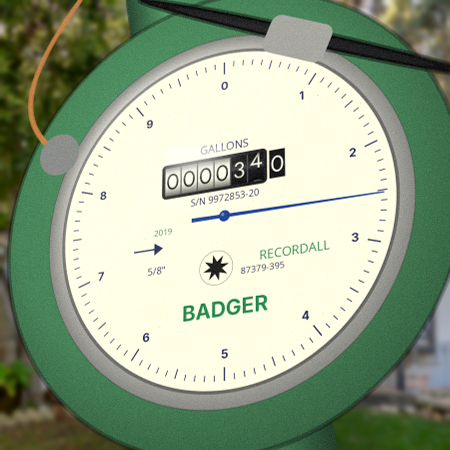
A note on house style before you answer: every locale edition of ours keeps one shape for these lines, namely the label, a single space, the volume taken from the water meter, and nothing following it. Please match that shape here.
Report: 342.5 gal
